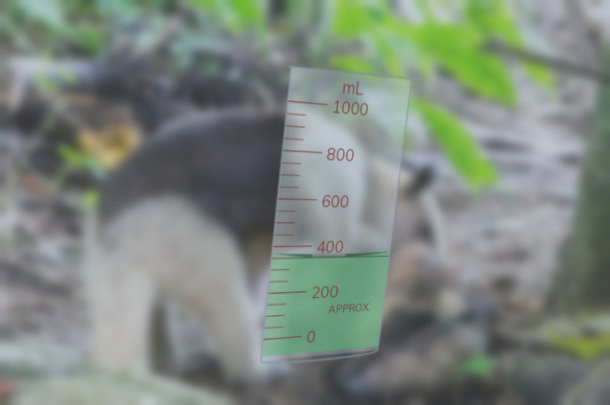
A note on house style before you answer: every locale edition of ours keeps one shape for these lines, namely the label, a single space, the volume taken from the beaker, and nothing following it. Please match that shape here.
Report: 350 mL
